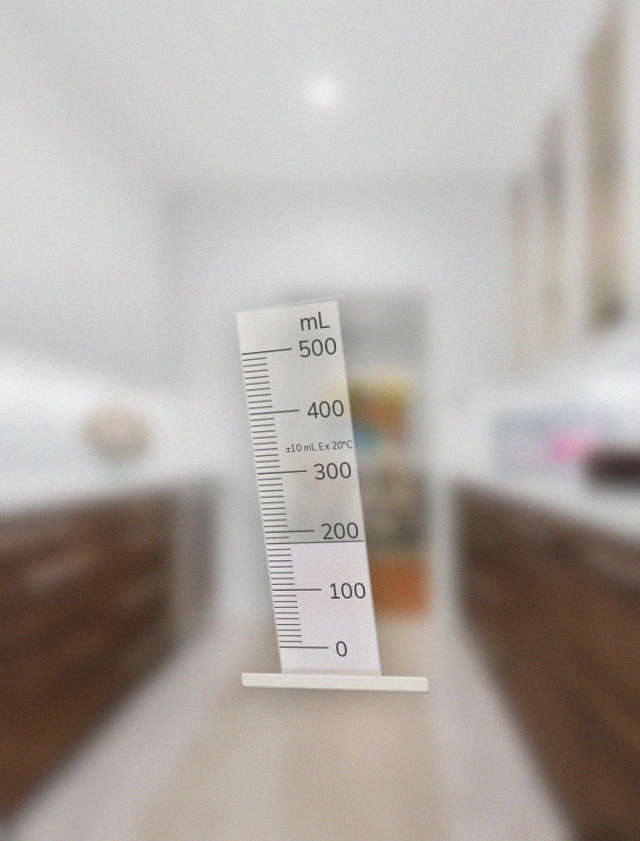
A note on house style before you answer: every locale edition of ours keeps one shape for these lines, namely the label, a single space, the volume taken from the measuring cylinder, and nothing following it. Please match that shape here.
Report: 180 mL
